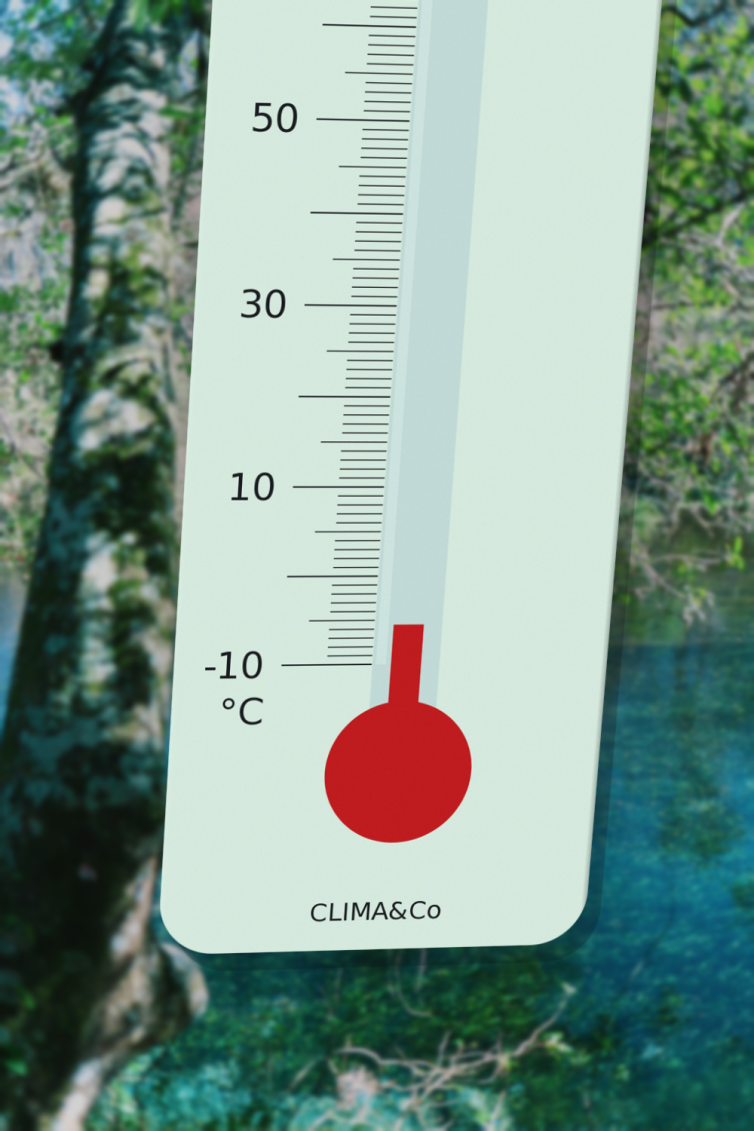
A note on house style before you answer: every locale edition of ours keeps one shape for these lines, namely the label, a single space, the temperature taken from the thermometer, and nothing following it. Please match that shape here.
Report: -5.5 °C
